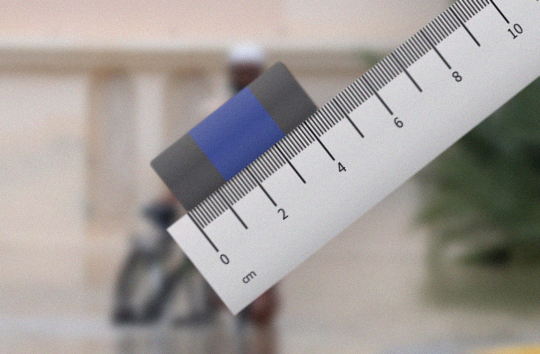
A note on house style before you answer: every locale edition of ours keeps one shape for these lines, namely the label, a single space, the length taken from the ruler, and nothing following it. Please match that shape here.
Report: 4.5 cm
